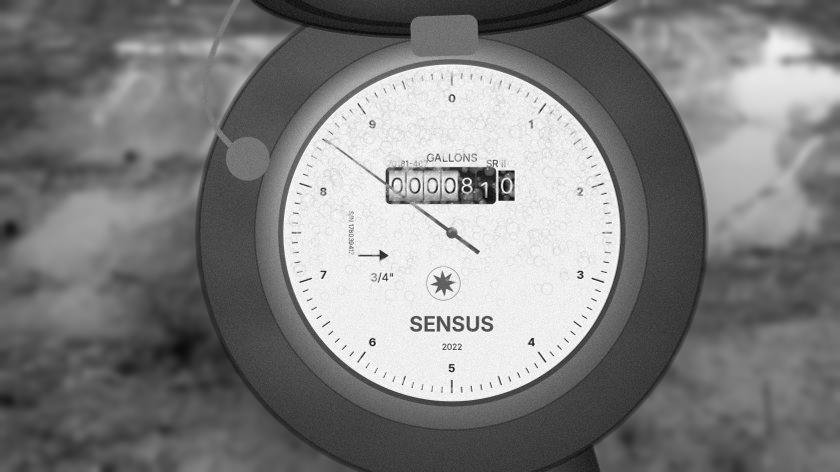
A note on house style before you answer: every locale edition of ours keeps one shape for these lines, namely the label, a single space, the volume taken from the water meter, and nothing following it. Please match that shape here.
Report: 808.5 gal
